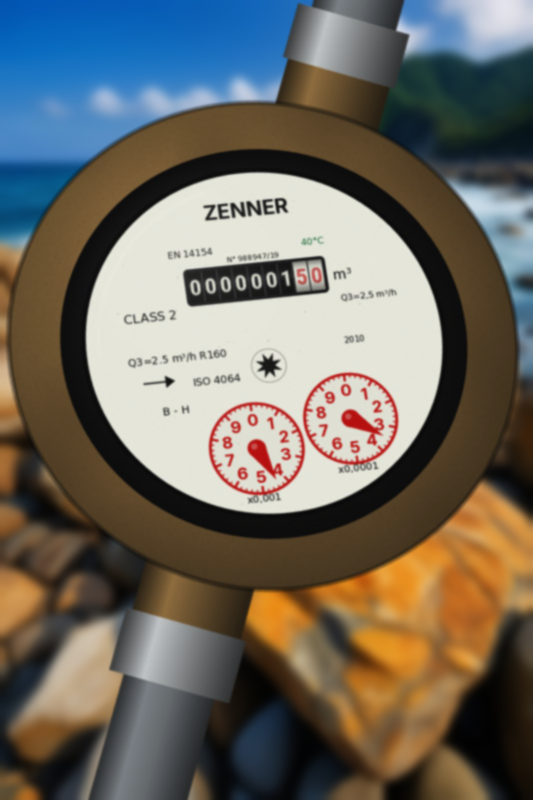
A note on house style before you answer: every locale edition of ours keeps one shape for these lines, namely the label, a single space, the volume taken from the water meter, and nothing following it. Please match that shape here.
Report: 1.5043 m³
